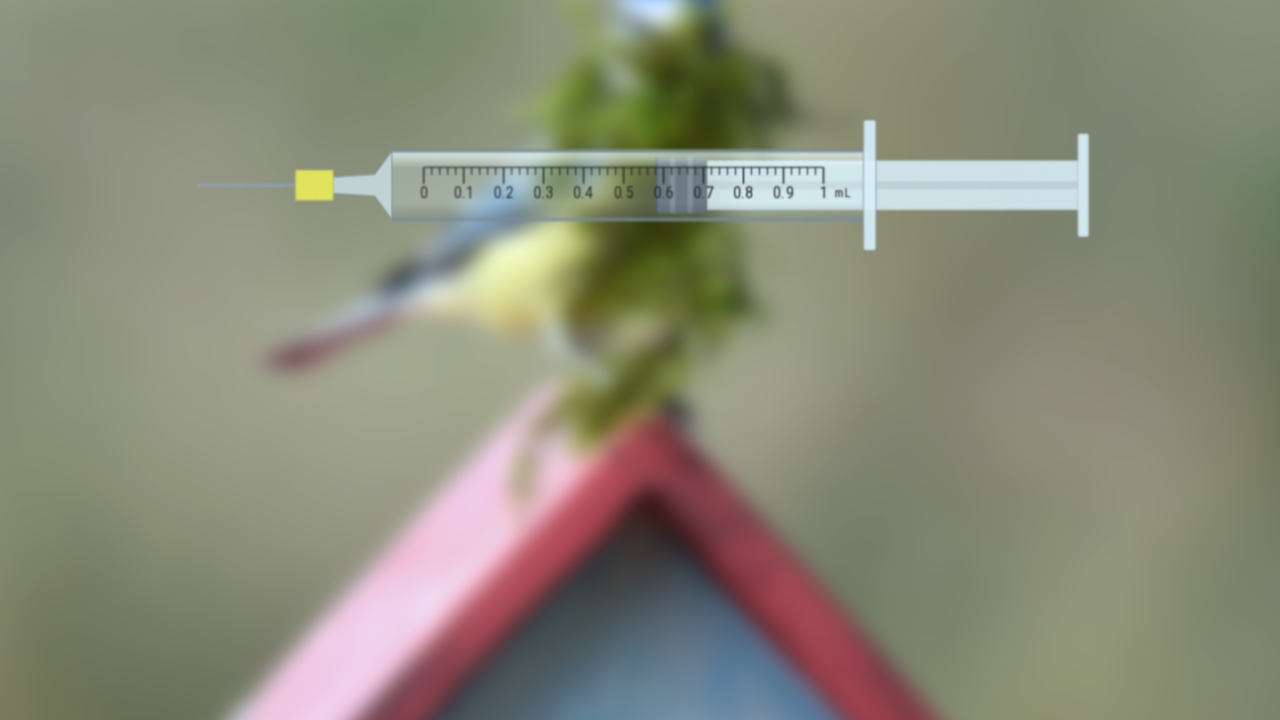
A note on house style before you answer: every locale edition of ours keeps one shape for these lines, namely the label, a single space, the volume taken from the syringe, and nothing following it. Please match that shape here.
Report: 0.58 mL
